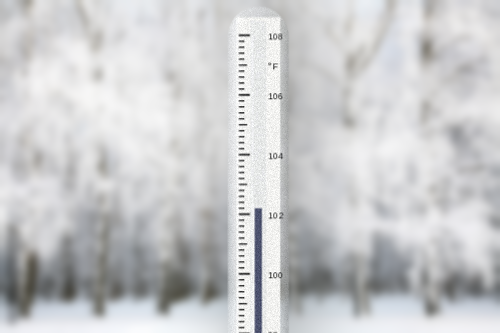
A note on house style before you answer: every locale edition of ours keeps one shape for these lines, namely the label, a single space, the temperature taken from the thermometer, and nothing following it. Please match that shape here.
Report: 102.2 °F
